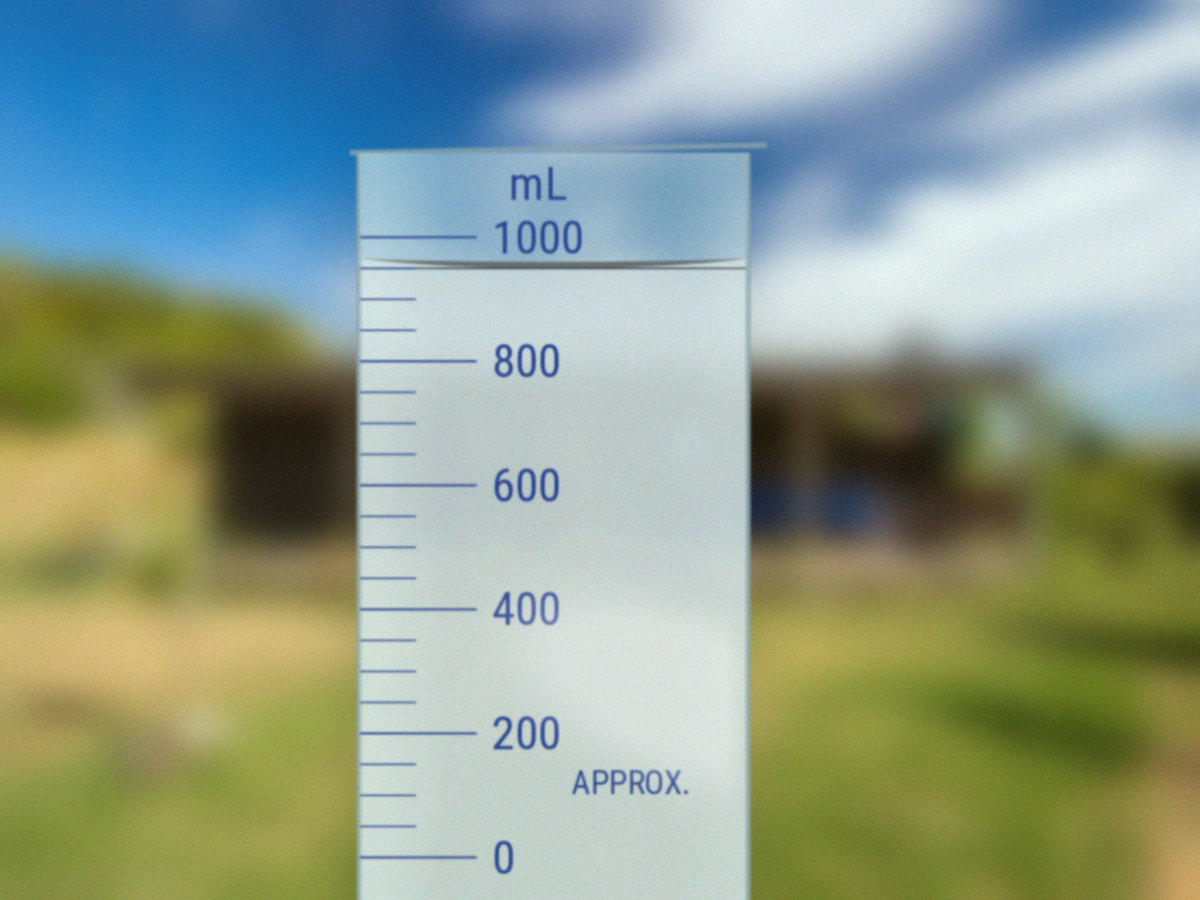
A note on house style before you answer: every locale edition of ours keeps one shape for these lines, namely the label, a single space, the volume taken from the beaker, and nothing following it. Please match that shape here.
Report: 950 mL
